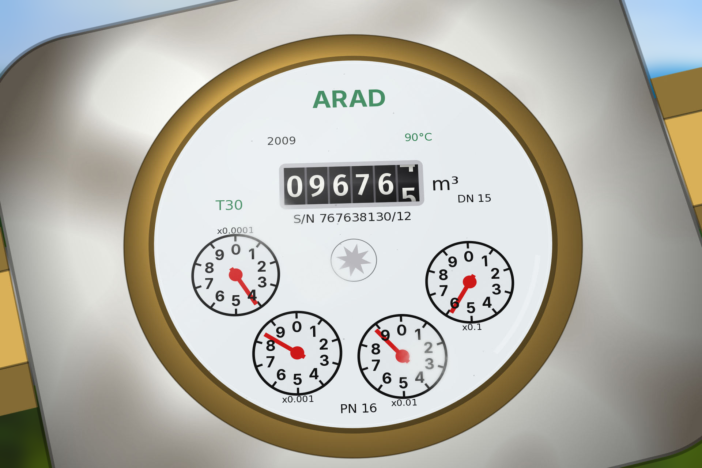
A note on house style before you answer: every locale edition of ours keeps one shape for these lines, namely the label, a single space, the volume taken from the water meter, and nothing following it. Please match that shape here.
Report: 96764.5884 m³
